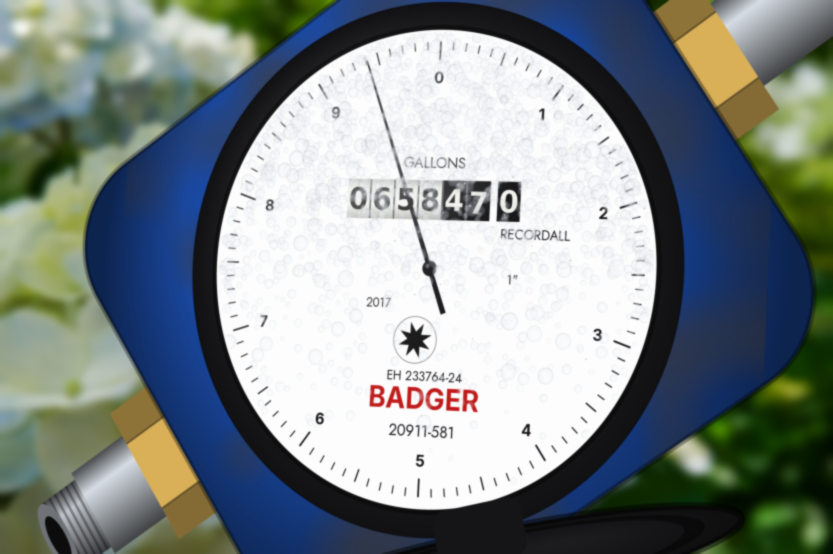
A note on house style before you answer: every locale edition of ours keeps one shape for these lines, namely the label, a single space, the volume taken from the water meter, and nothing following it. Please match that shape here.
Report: 658469.4 gal
